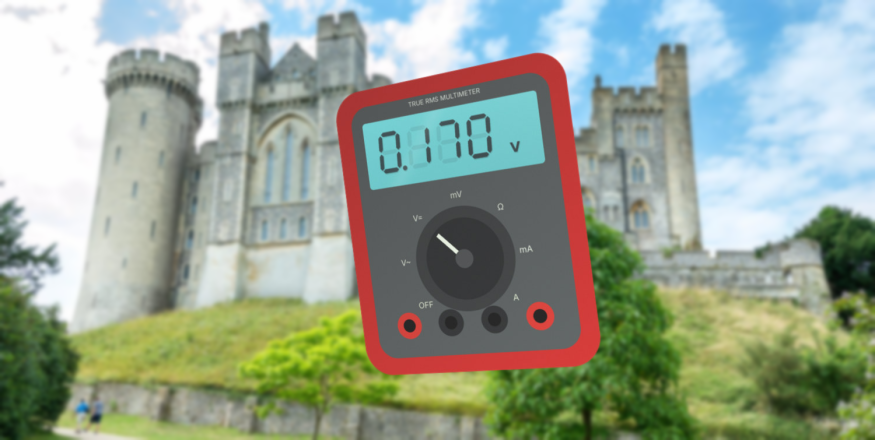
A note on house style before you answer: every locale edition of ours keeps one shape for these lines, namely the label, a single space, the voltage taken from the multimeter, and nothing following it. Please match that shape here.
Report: 0.170 V
